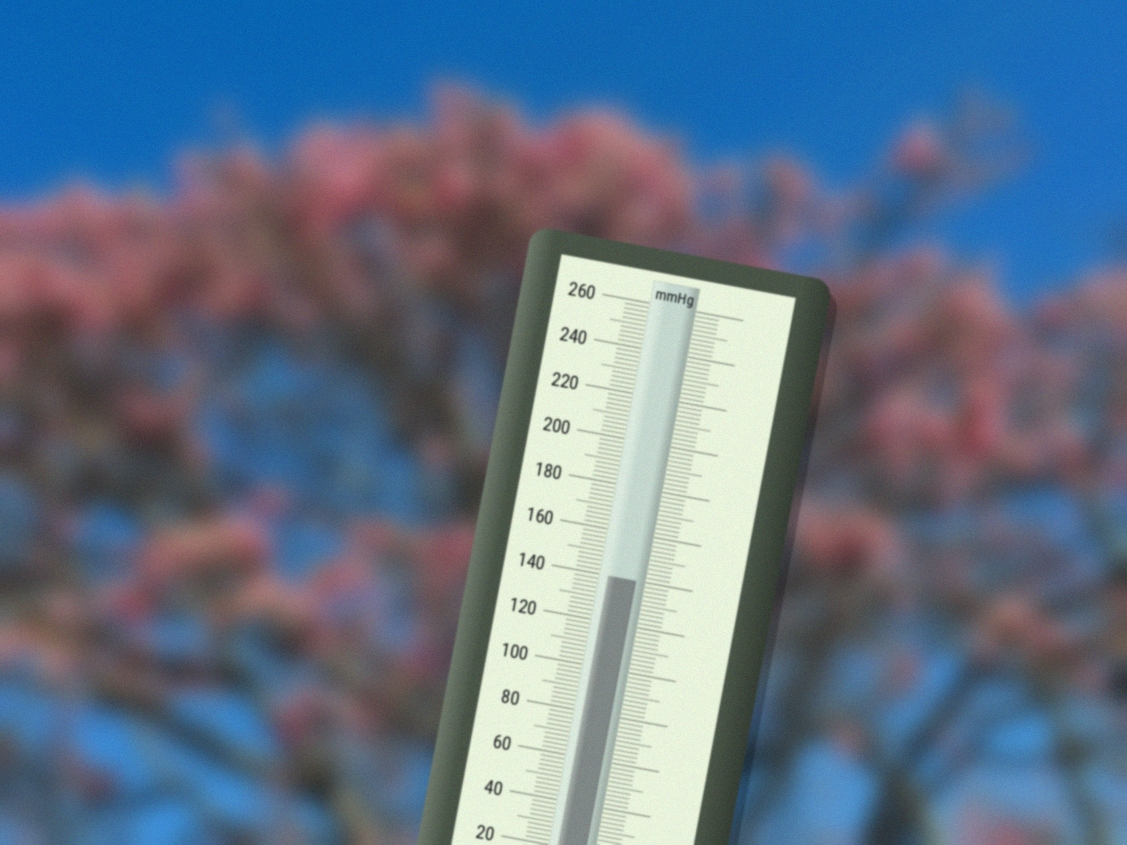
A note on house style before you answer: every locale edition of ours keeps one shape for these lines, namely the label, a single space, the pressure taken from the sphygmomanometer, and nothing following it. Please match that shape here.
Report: 140 mmHg
